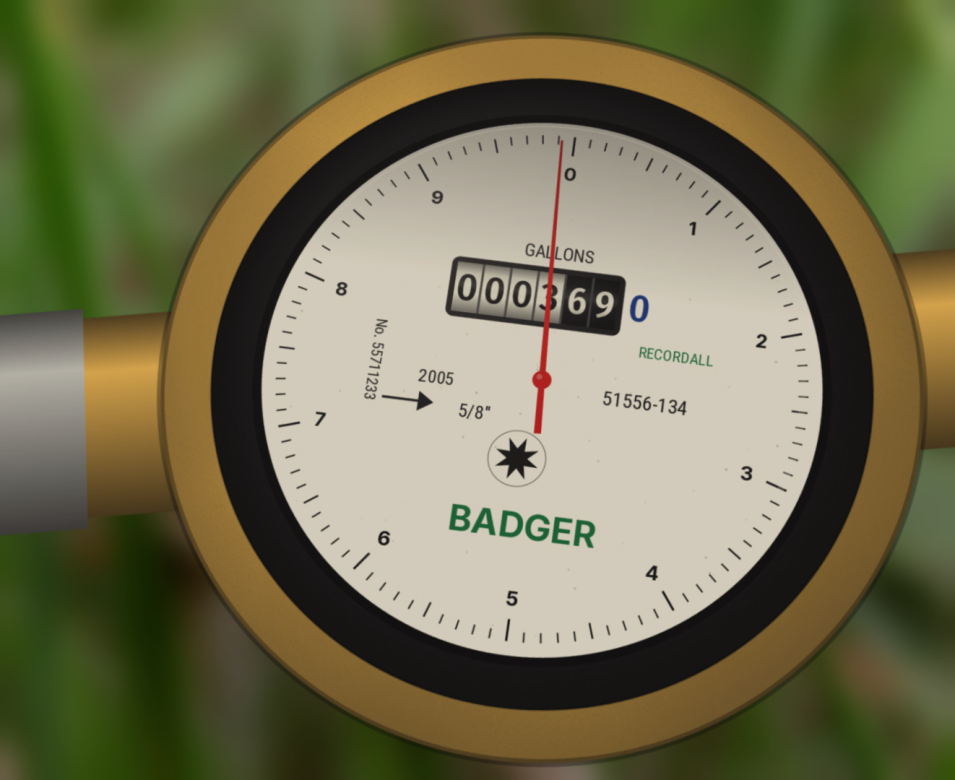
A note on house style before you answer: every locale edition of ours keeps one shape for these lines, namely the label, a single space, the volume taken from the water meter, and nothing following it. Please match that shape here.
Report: 3689.9 gal
